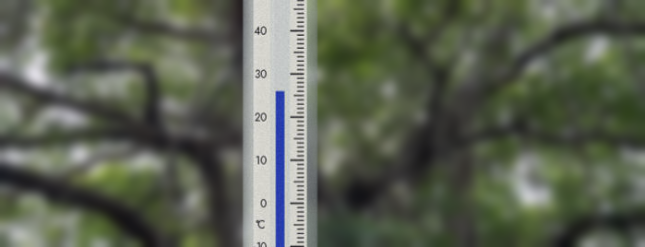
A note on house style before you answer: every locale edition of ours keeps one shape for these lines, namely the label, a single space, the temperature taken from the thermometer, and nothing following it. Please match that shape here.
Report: 26 °C
